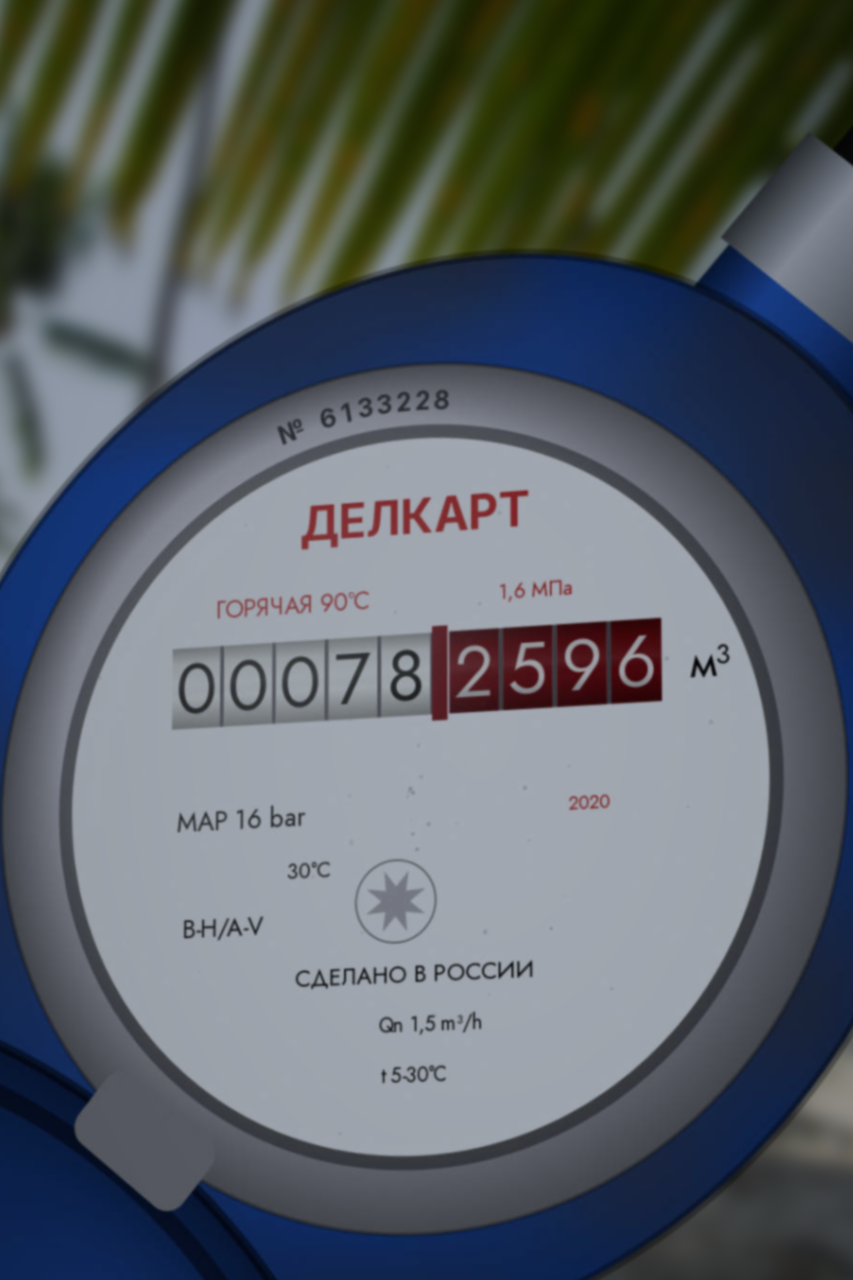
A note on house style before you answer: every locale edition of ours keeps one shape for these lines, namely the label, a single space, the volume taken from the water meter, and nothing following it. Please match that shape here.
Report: 78.2596 m³
